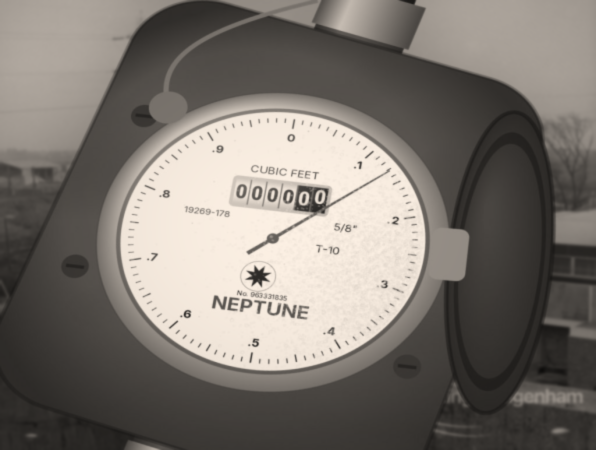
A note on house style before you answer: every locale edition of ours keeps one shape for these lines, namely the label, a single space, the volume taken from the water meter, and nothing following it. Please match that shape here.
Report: 0.13 ft³
